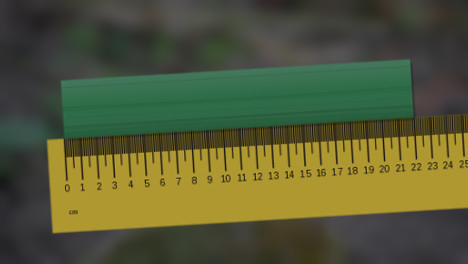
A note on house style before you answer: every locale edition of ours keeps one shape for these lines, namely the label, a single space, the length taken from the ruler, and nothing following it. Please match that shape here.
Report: 22 cm
